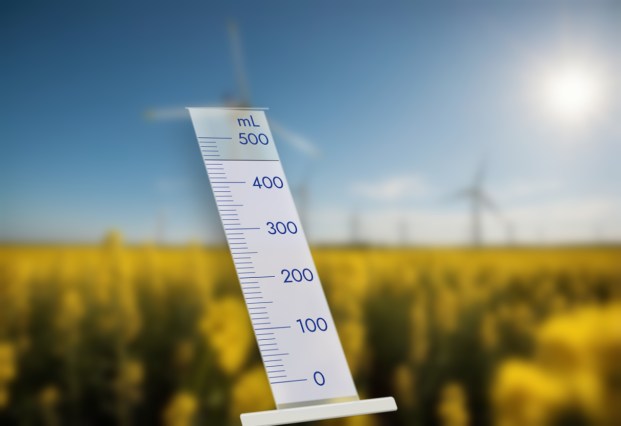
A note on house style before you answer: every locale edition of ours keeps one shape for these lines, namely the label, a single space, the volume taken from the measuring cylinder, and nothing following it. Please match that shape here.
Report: 450 mL
